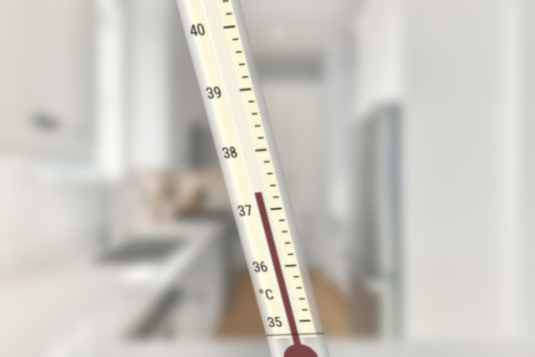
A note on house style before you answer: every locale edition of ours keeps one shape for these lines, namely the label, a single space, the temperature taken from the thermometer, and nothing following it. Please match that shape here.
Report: 37.3 °C
